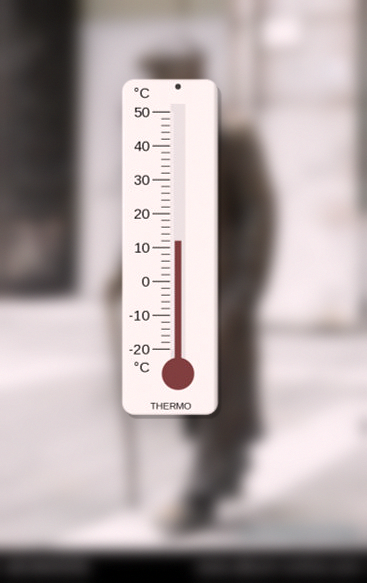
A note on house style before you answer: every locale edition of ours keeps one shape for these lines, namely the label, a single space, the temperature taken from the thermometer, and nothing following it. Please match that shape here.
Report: 12 °C
